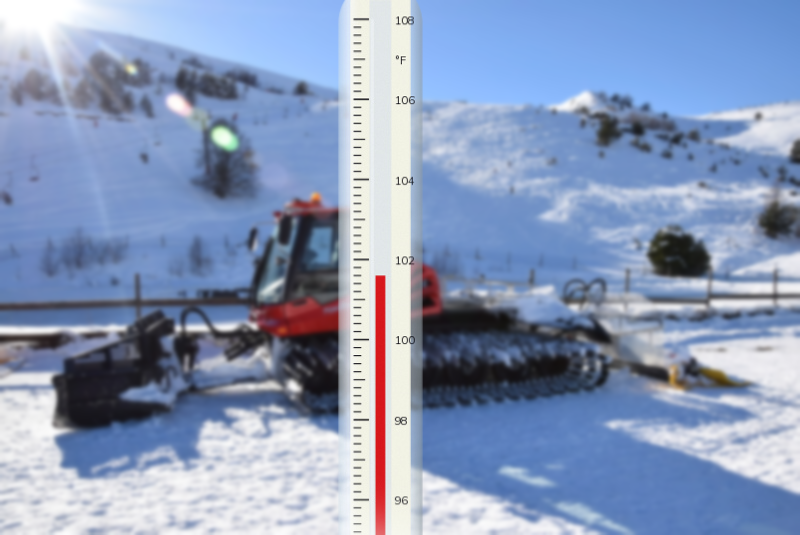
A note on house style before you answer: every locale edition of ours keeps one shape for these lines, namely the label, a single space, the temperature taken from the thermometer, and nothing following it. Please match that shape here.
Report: 101.6 °F
